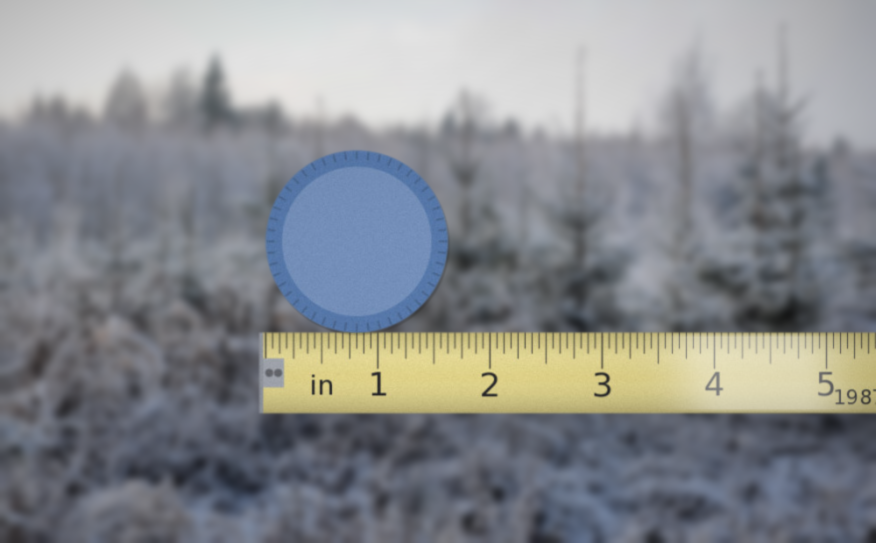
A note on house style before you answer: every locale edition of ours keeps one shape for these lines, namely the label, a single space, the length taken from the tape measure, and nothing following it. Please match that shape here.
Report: 1.625 in
